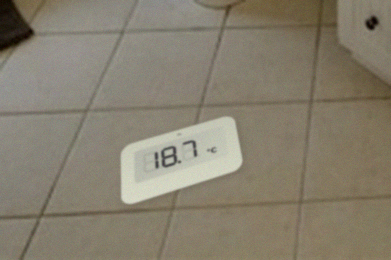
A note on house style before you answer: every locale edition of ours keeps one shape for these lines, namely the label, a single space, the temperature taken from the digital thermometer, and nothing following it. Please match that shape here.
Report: 18.7 °C
